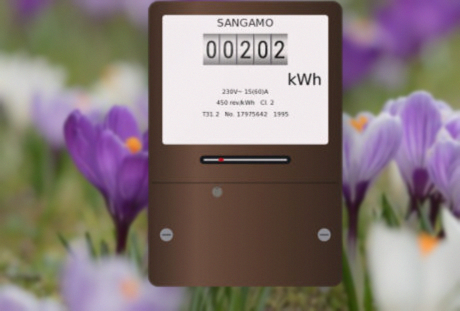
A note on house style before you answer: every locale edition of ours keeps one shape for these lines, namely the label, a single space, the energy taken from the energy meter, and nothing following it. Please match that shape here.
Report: 202 kWh
